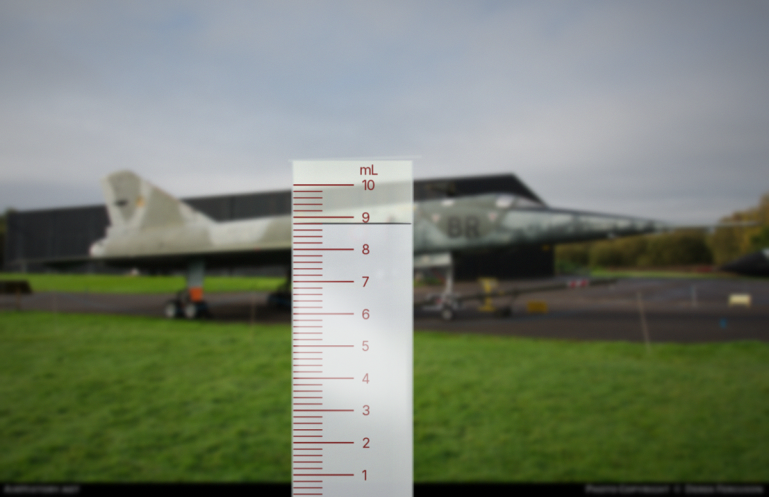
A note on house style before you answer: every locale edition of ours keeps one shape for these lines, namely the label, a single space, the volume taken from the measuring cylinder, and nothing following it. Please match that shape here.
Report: 8.8 mL
